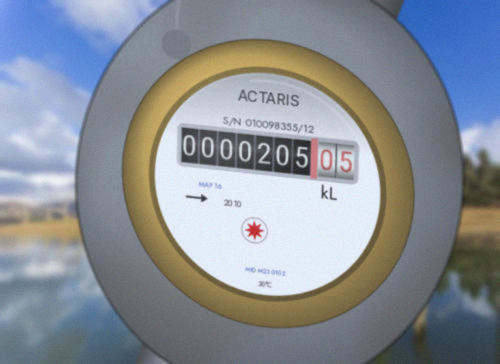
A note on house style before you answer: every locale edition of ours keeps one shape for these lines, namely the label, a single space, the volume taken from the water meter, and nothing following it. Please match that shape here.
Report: 205.05 kL
